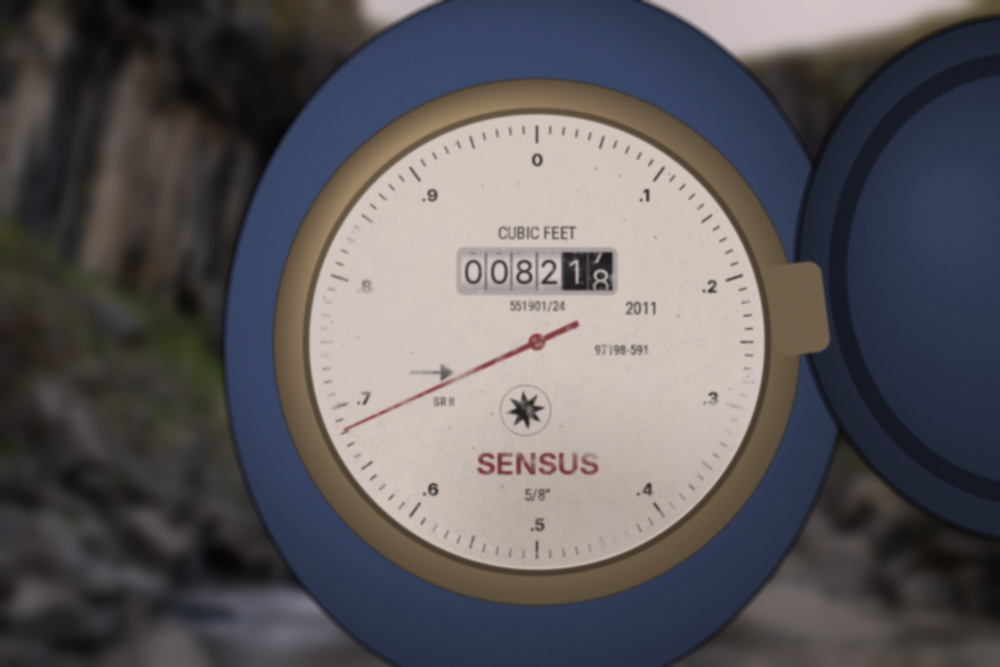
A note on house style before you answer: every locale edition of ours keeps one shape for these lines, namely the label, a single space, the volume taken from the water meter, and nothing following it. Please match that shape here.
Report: 8217.68 ft³
